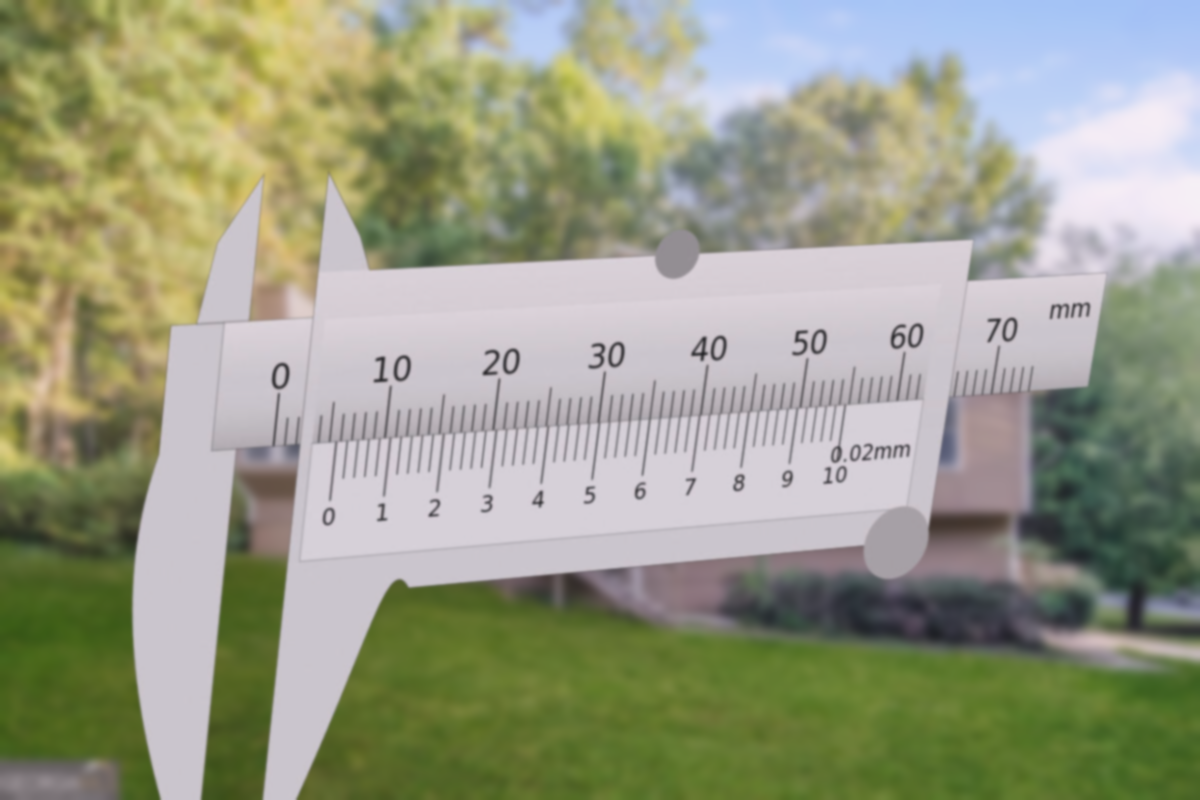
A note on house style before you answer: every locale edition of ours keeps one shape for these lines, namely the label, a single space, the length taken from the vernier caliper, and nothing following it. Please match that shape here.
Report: 5.6 mm
